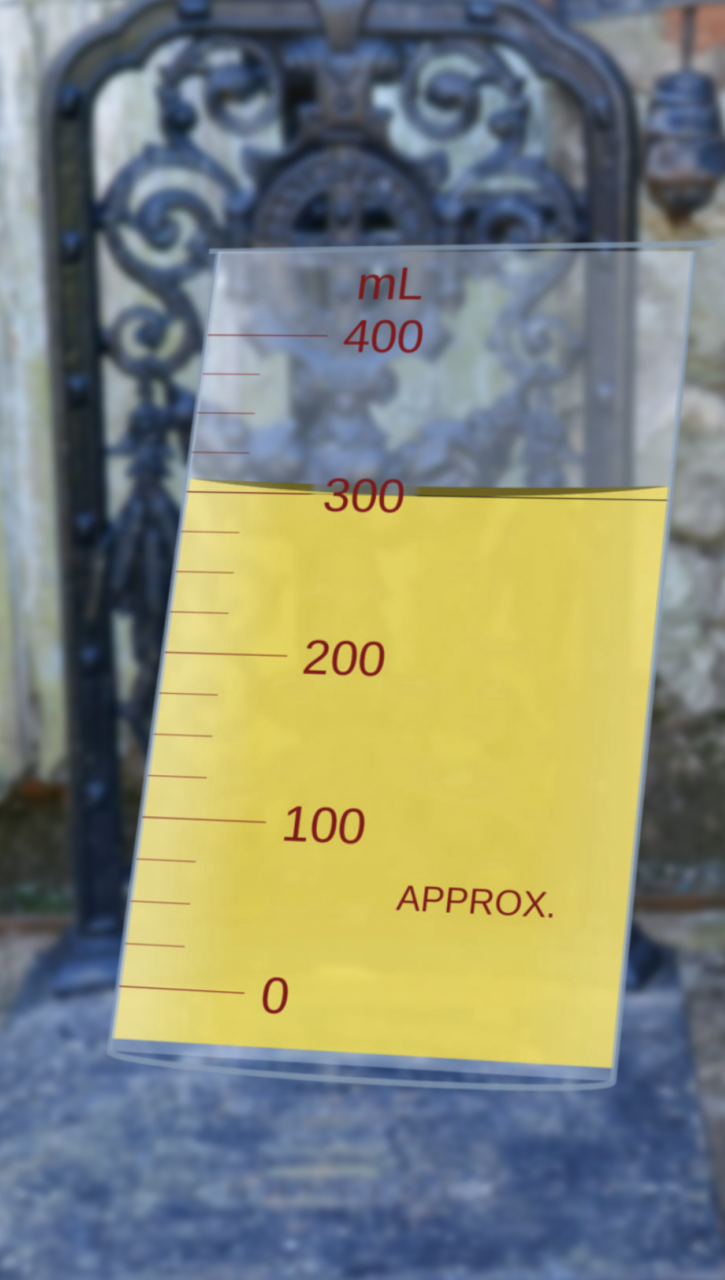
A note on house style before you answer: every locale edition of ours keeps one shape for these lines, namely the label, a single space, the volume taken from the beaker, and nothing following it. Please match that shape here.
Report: 300 mL
